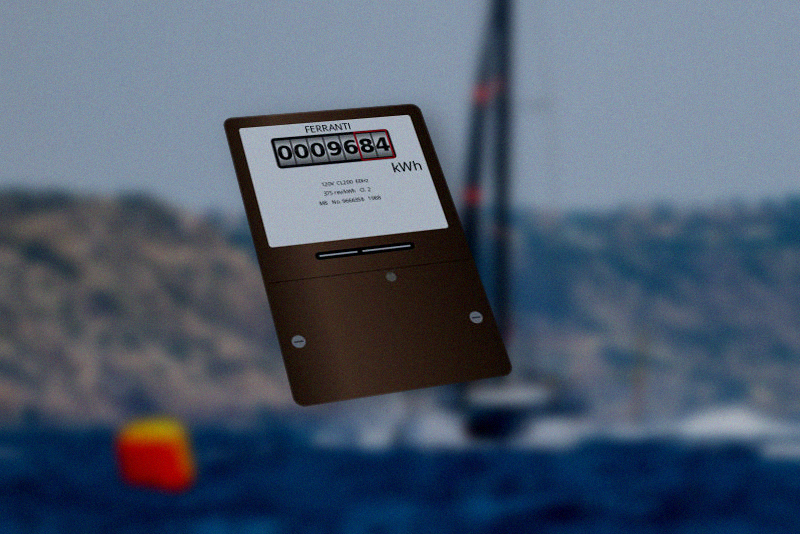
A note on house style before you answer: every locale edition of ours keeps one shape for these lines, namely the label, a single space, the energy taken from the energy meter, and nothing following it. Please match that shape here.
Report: 96.84 kWh
